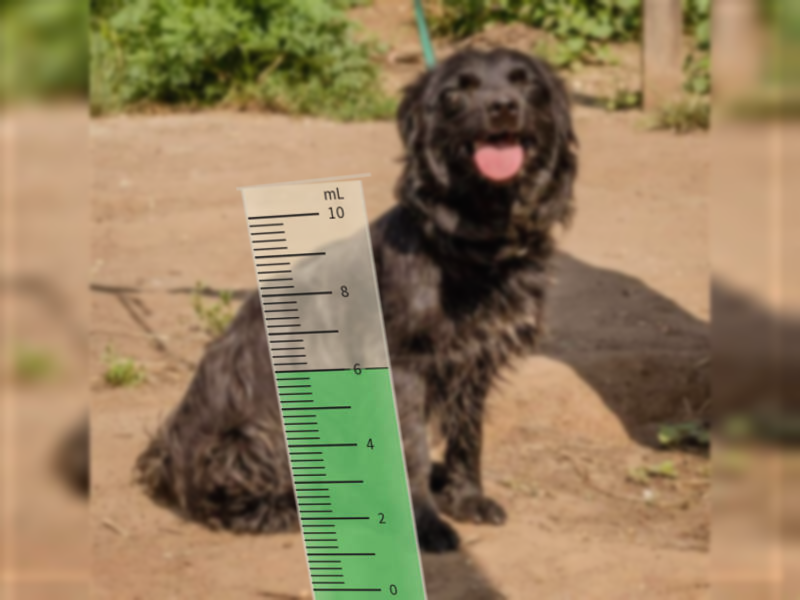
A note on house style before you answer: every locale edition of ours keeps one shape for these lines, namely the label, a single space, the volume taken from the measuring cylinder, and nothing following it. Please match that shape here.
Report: 6 mL
